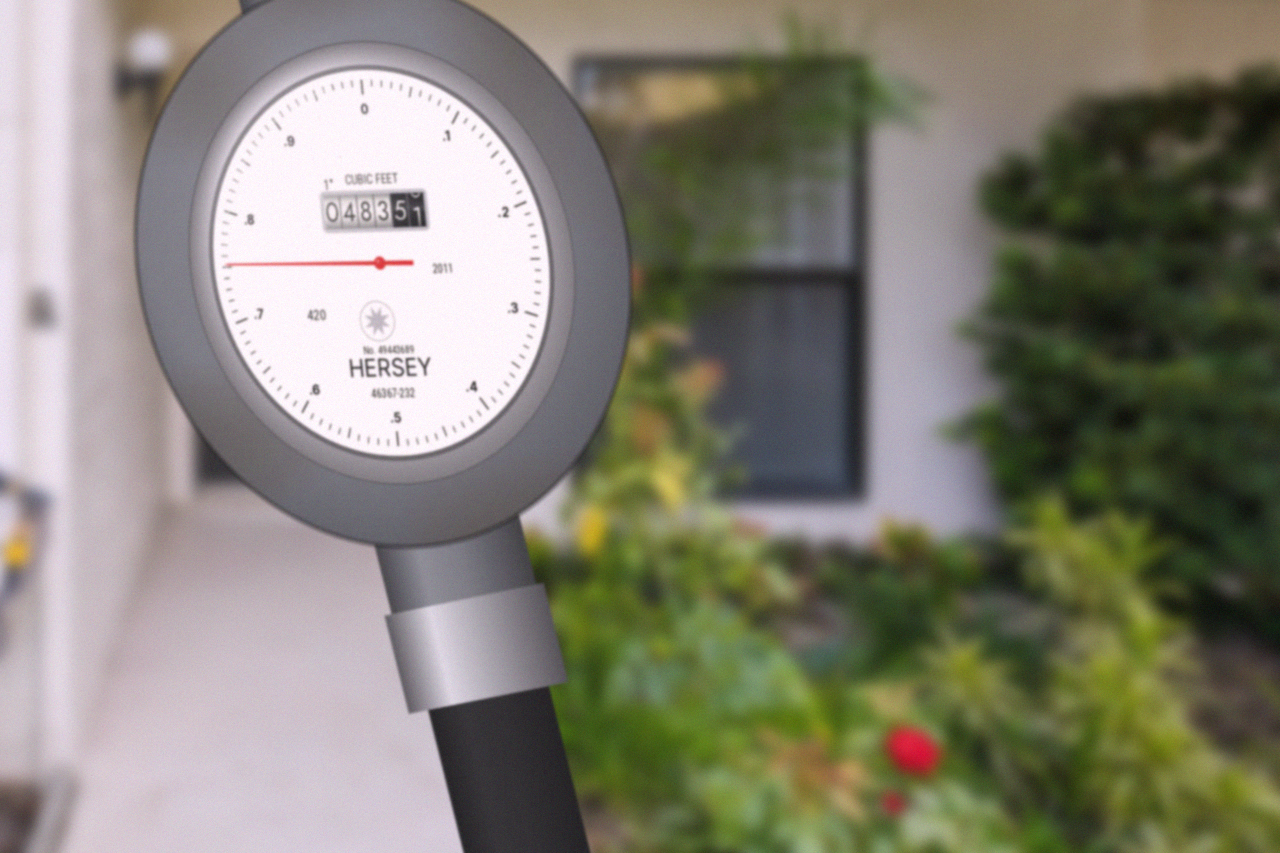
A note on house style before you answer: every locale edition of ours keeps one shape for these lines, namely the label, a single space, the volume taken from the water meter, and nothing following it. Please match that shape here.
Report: 48350.75 ft³
